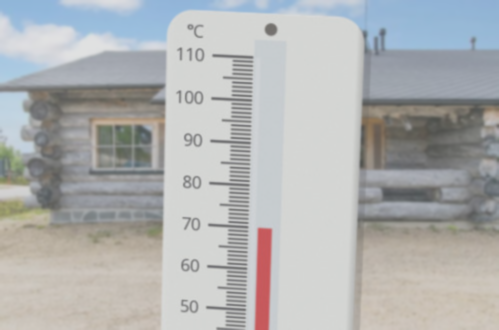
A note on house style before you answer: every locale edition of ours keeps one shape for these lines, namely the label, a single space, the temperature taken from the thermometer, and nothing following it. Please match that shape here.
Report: 70 °C
